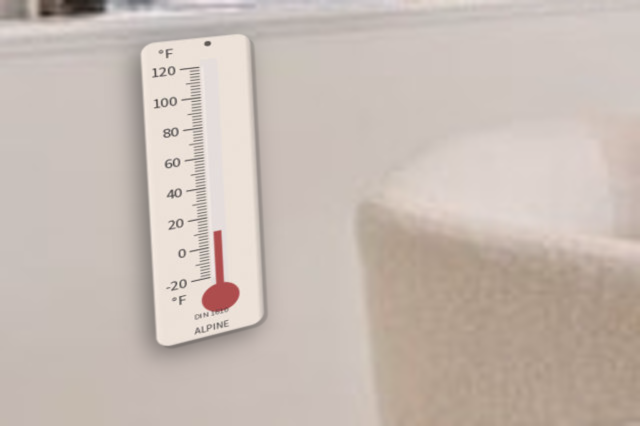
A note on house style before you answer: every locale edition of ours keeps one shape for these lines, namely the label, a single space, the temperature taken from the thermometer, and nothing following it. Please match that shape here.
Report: 10 °F
